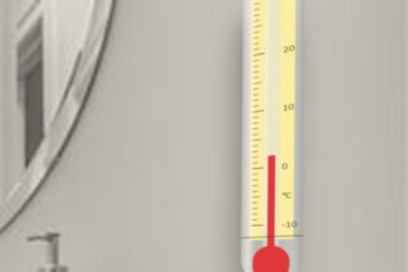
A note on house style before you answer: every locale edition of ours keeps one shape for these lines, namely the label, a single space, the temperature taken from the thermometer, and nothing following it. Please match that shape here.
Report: 2 °C
